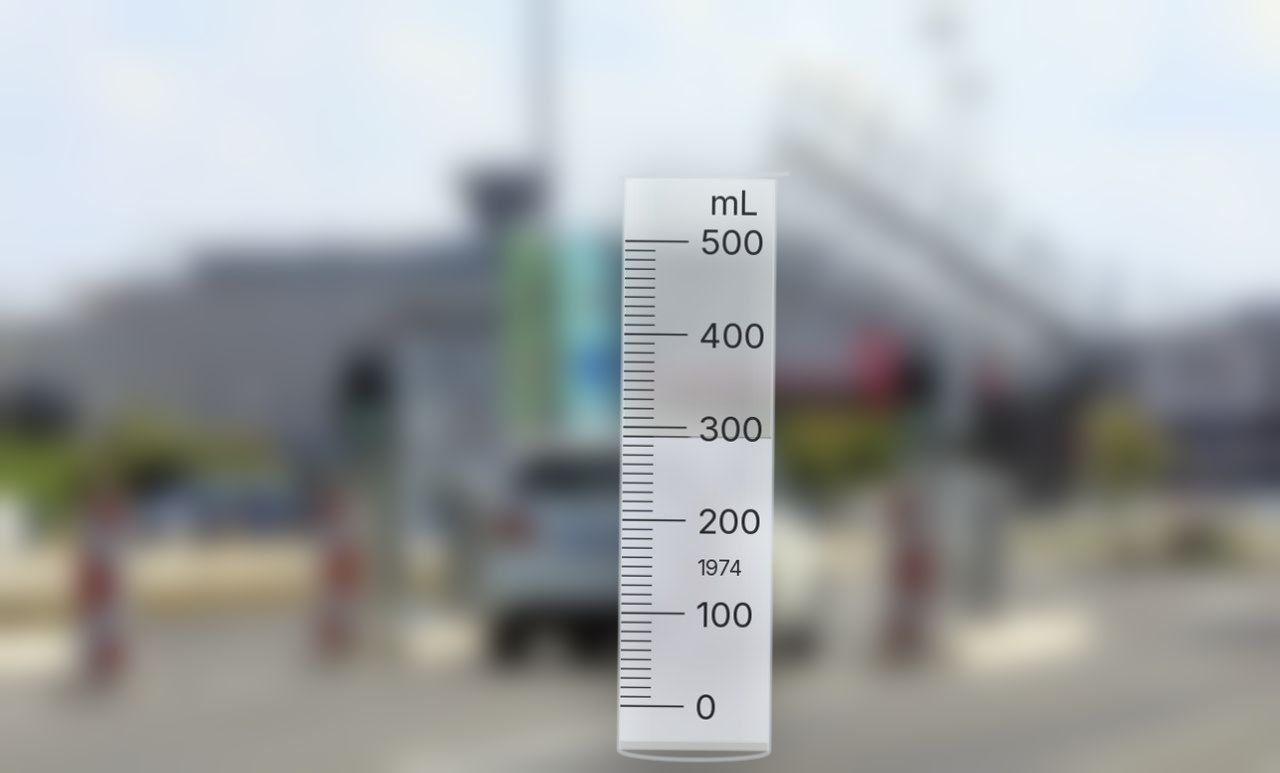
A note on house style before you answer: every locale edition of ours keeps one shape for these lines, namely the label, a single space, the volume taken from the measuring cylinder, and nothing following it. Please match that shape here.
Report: 290 mL
